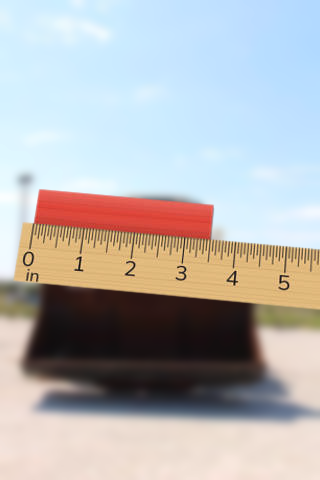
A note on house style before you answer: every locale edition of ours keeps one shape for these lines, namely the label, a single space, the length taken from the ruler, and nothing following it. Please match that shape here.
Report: 3.5 in
